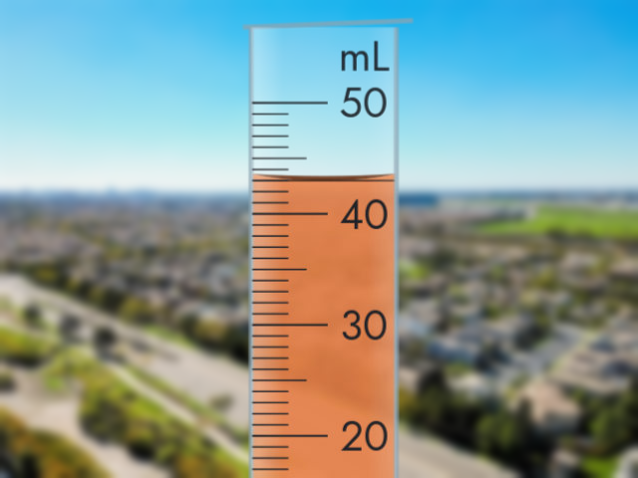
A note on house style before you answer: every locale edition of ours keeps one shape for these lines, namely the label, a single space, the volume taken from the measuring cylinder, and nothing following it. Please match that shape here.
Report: 43 mL
